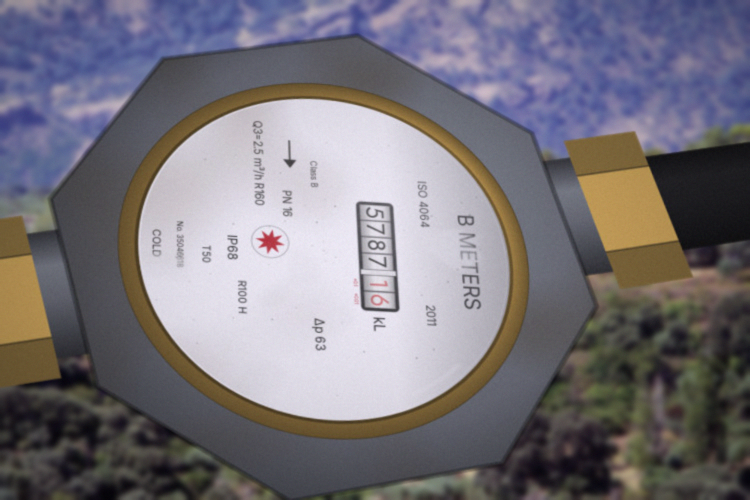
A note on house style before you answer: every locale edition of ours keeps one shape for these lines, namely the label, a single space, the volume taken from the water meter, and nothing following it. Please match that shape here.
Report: 5787.16 kL
